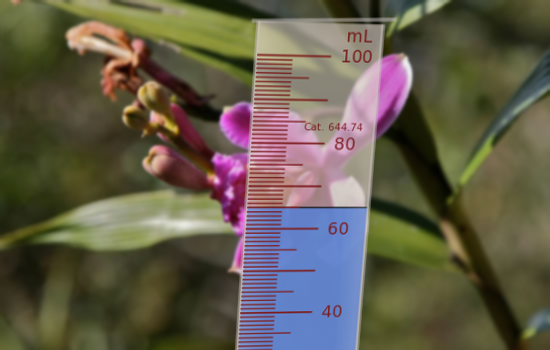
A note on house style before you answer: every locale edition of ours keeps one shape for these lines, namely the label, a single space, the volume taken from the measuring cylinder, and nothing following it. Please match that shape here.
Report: 65 mL
